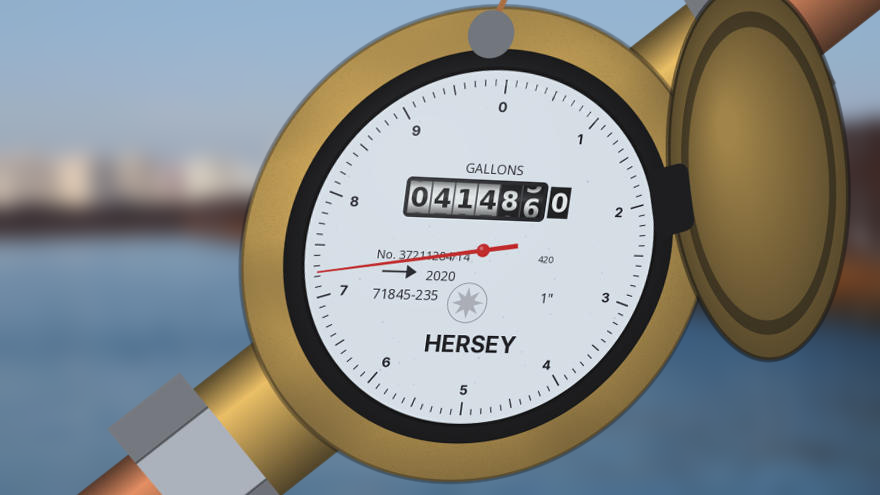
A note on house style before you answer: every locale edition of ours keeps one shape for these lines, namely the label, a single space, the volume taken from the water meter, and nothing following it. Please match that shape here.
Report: 414857.2 gal
